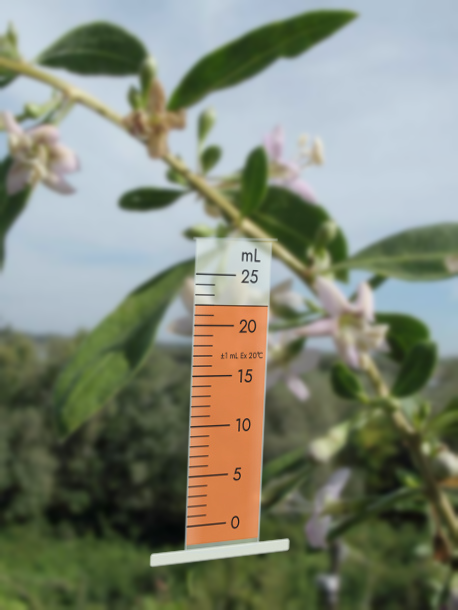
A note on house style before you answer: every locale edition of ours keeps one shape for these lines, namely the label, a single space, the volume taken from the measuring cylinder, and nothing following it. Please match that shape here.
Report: 22 mL
